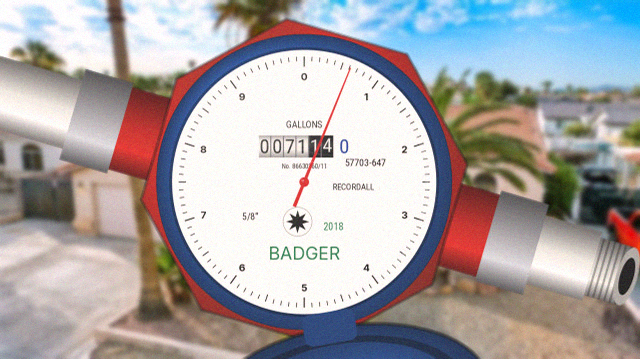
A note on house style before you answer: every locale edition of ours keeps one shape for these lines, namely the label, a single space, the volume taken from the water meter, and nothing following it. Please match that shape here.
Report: 71140.6 gal
